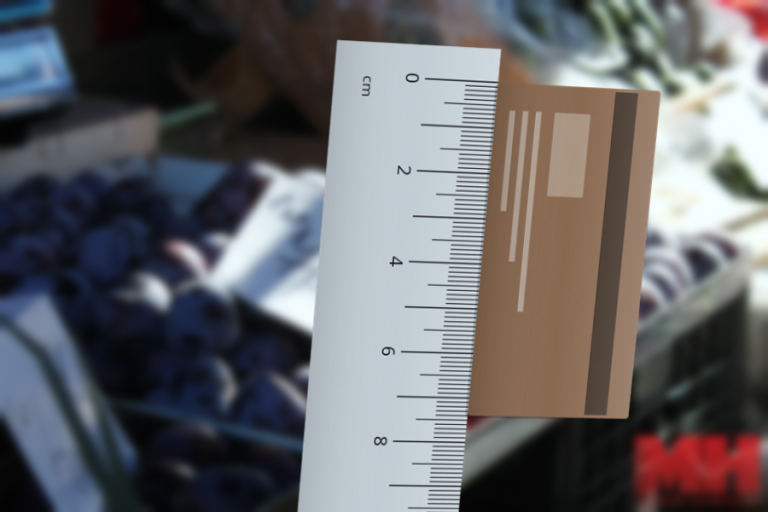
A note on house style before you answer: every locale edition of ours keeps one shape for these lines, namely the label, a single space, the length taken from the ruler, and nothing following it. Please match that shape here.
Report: 7.4 cm
